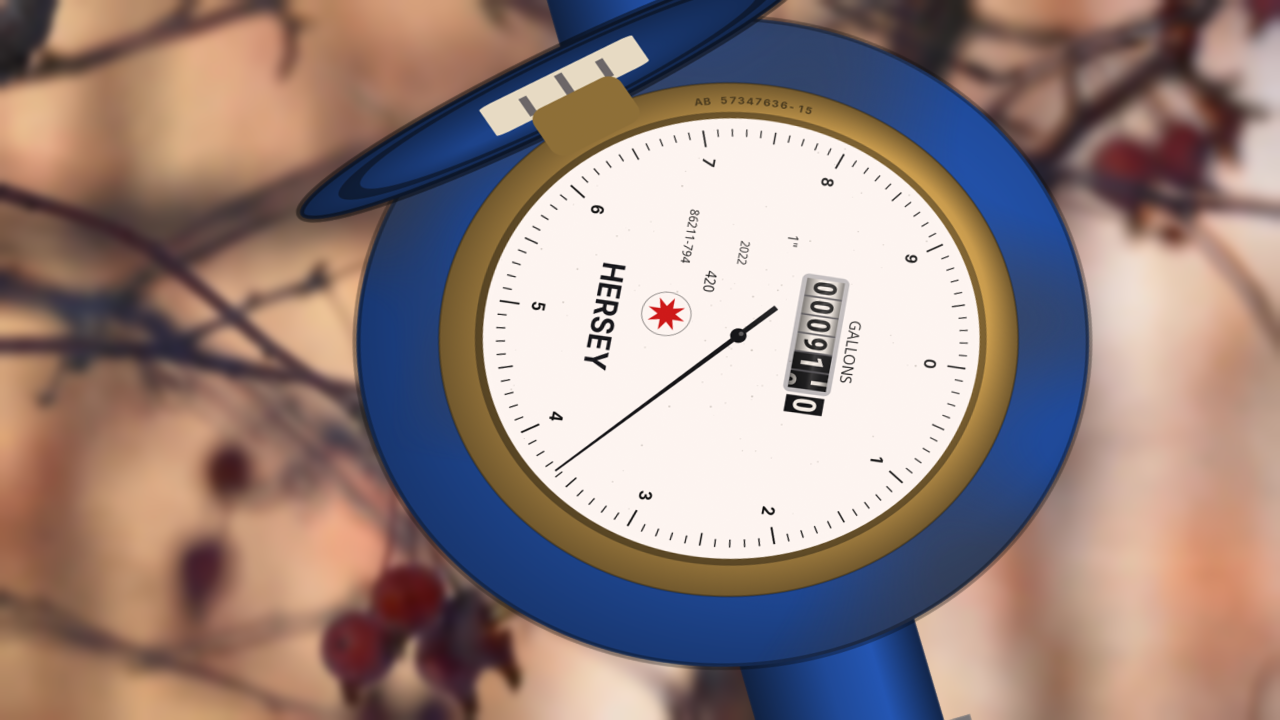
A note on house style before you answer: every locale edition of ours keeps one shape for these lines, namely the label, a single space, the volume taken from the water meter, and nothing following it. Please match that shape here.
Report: 9113.6 gal
